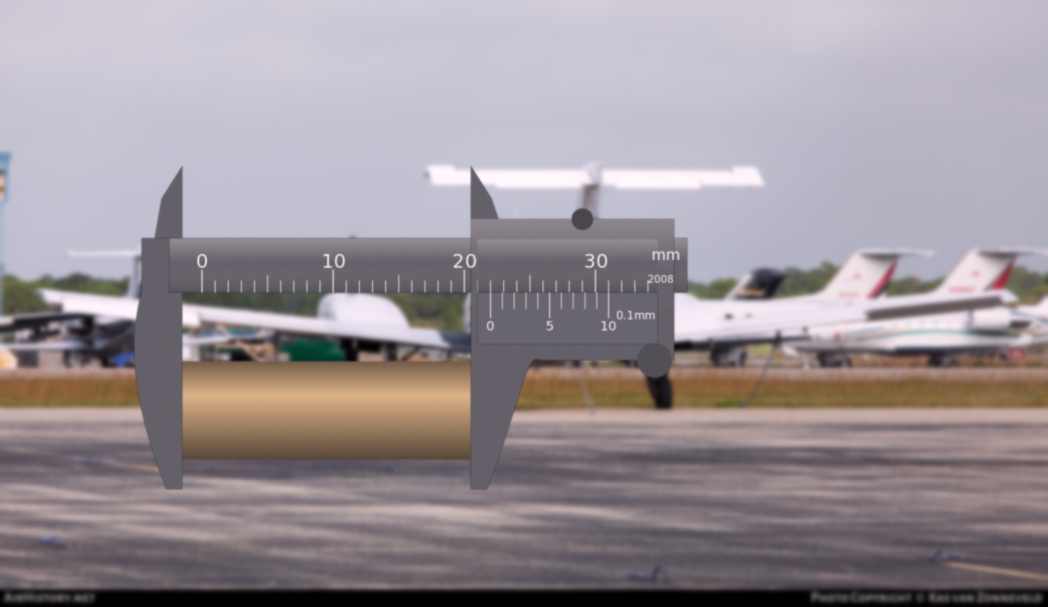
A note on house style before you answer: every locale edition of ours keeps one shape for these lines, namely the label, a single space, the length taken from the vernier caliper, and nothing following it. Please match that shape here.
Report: 22.0 mm
